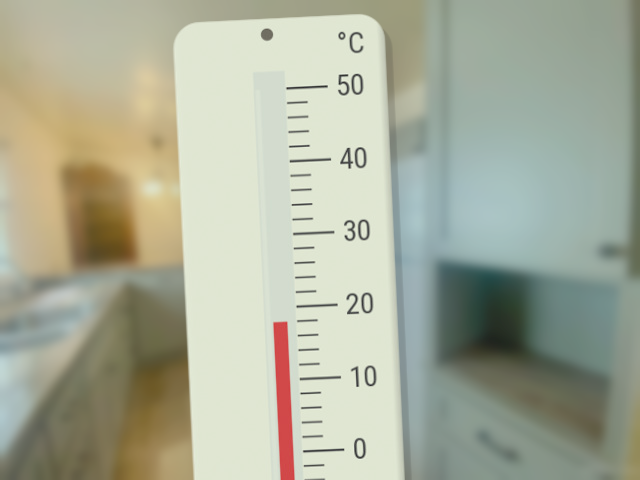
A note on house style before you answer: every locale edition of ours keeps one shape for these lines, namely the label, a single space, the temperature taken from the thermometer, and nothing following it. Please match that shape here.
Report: 18 °C
